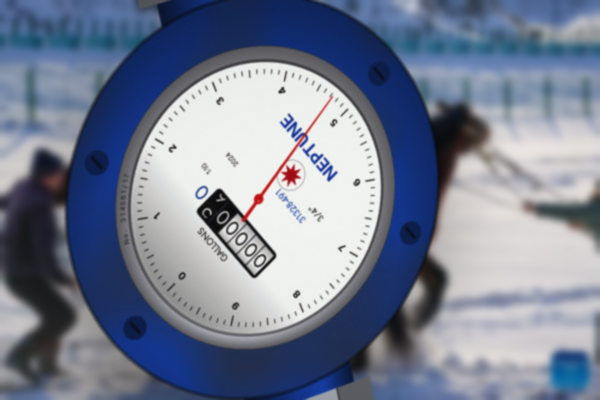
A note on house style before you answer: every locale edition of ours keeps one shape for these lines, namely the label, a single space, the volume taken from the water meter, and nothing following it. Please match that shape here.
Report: 54.7 gal
